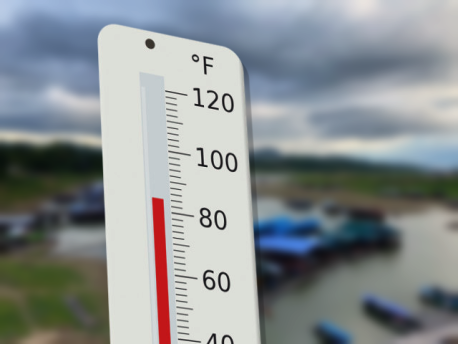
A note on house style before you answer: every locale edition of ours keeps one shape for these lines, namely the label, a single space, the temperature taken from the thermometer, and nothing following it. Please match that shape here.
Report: 84 °F
